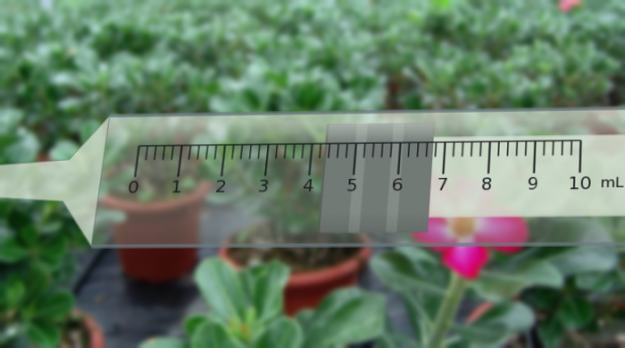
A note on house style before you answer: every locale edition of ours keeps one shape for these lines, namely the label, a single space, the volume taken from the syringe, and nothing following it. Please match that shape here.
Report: 4.3 mL
